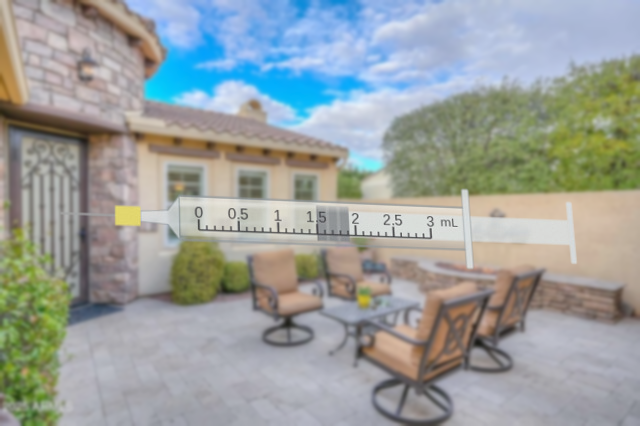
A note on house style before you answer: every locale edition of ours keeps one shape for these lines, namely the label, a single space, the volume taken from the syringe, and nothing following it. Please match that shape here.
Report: 1.5 mL
